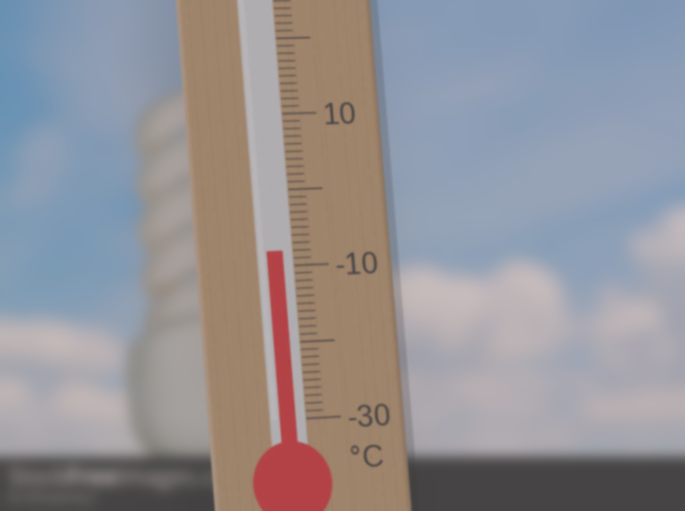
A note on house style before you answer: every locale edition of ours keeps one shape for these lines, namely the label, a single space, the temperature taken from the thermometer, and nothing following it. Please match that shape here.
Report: -8 °C
